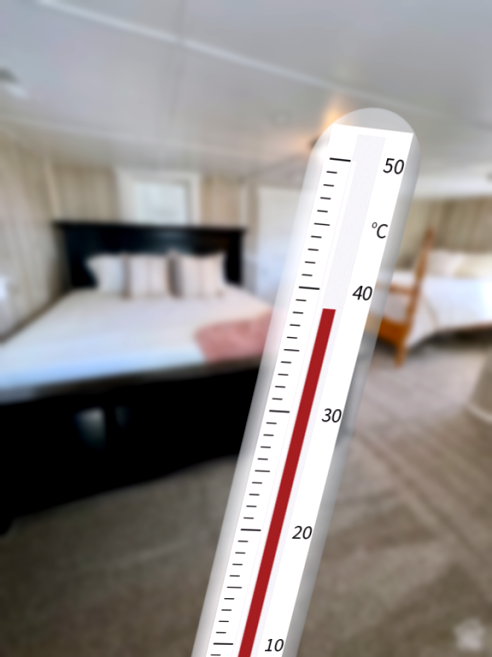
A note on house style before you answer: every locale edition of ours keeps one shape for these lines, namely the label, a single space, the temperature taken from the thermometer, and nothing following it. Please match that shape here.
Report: 38.5 °C
